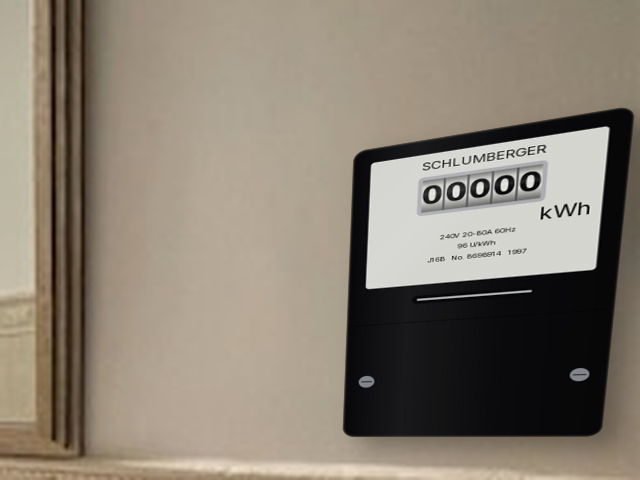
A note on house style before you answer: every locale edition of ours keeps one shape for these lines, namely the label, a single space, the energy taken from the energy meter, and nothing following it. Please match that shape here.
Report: 0 kWh
